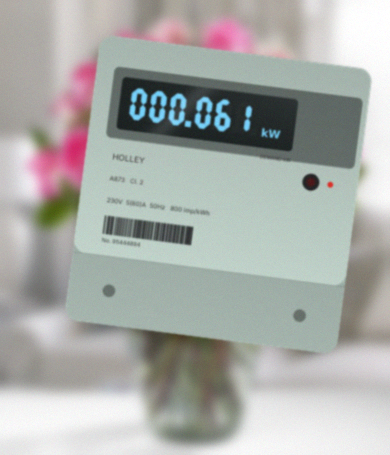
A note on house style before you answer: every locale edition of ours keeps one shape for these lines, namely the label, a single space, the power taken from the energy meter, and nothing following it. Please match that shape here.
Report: 0.061 kW
